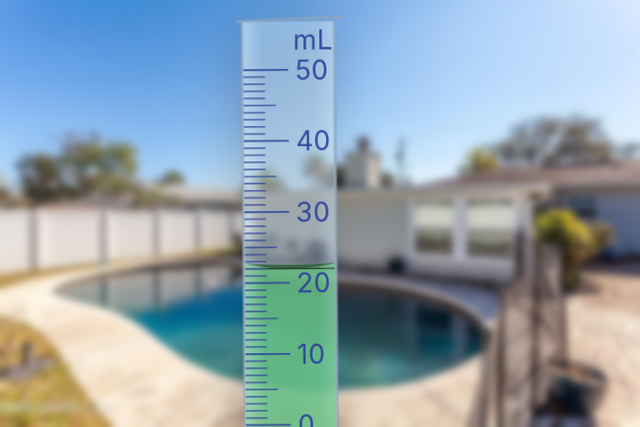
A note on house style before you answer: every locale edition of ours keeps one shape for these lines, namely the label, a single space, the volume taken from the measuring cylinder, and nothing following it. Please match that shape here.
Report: 22 mL
